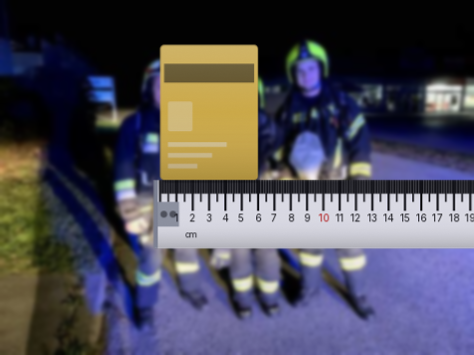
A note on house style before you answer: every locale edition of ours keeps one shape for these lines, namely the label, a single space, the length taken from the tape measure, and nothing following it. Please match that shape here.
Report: 6 cm
